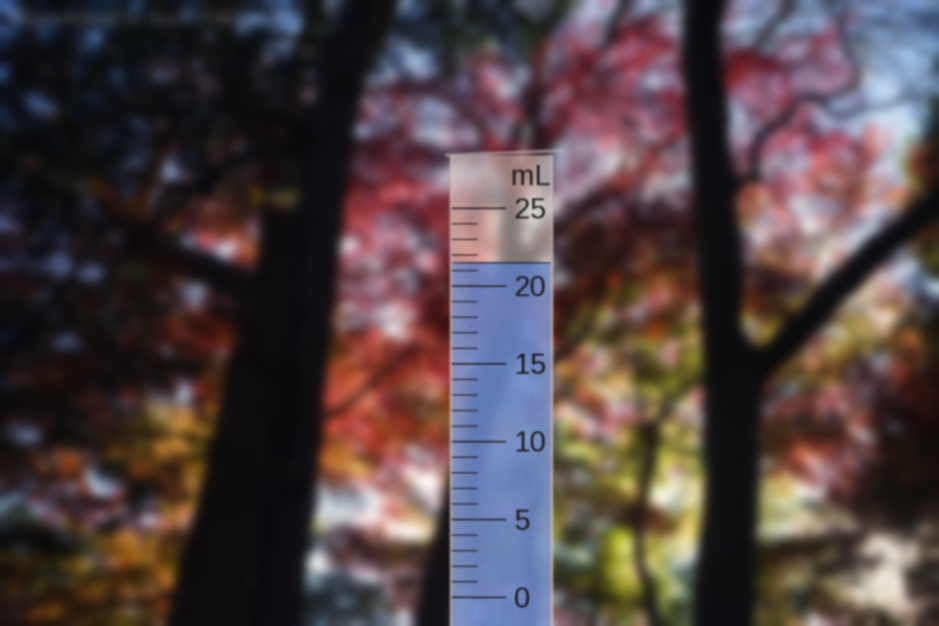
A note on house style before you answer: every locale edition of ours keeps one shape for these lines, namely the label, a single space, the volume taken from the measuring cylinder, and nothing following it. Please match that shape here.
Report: 21.5 mL
